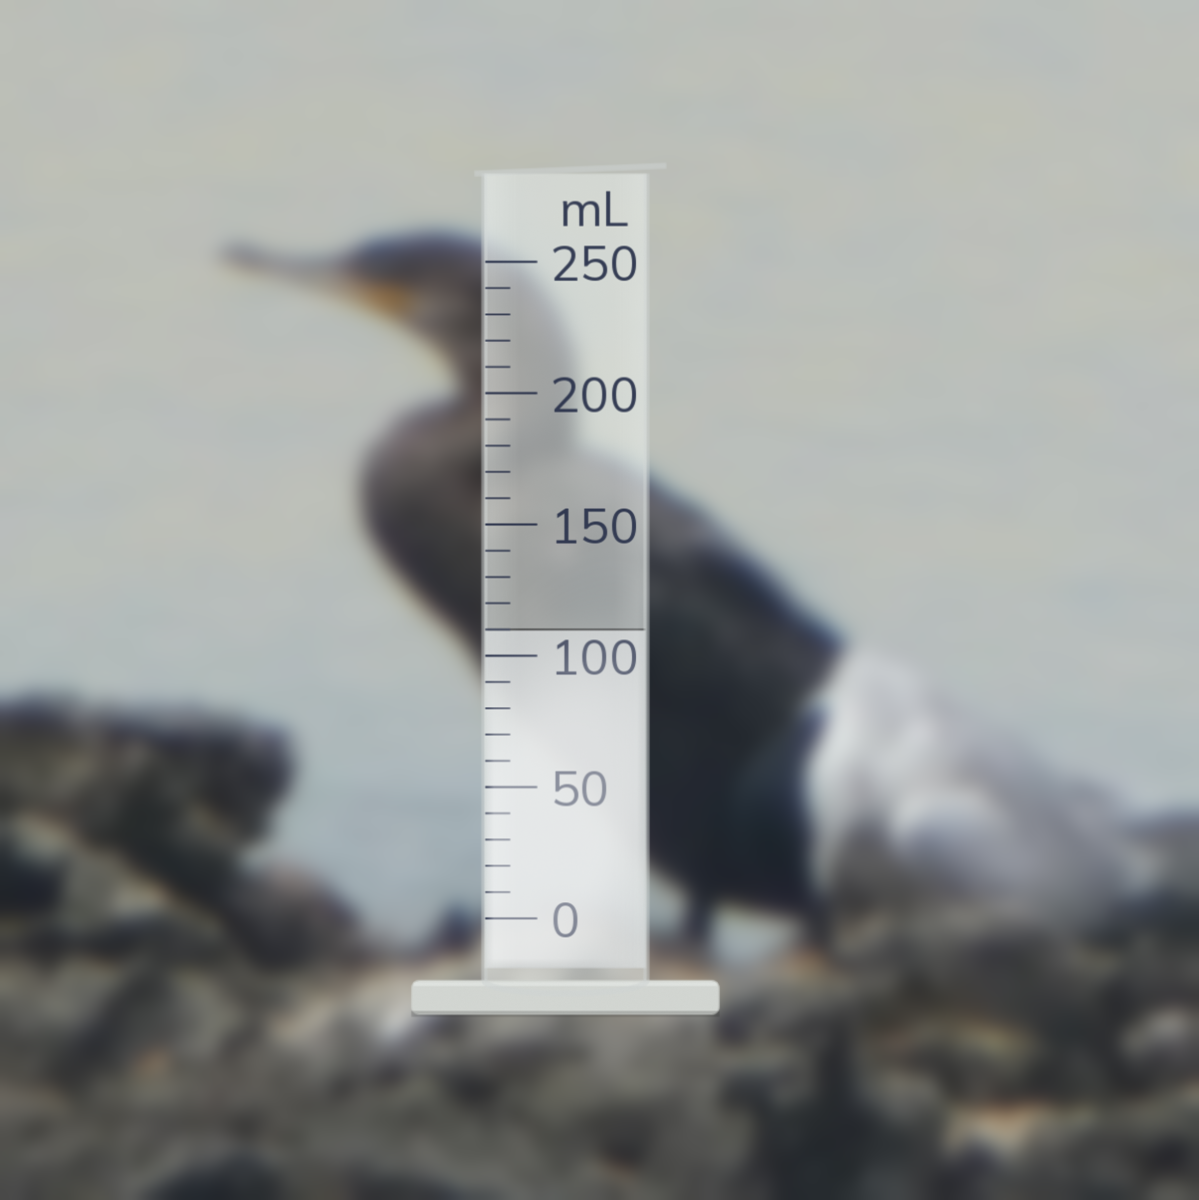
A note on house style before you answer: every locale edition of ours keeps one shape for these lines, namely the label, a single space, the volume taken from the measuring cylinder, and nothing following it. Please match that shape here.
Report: 110 mL
